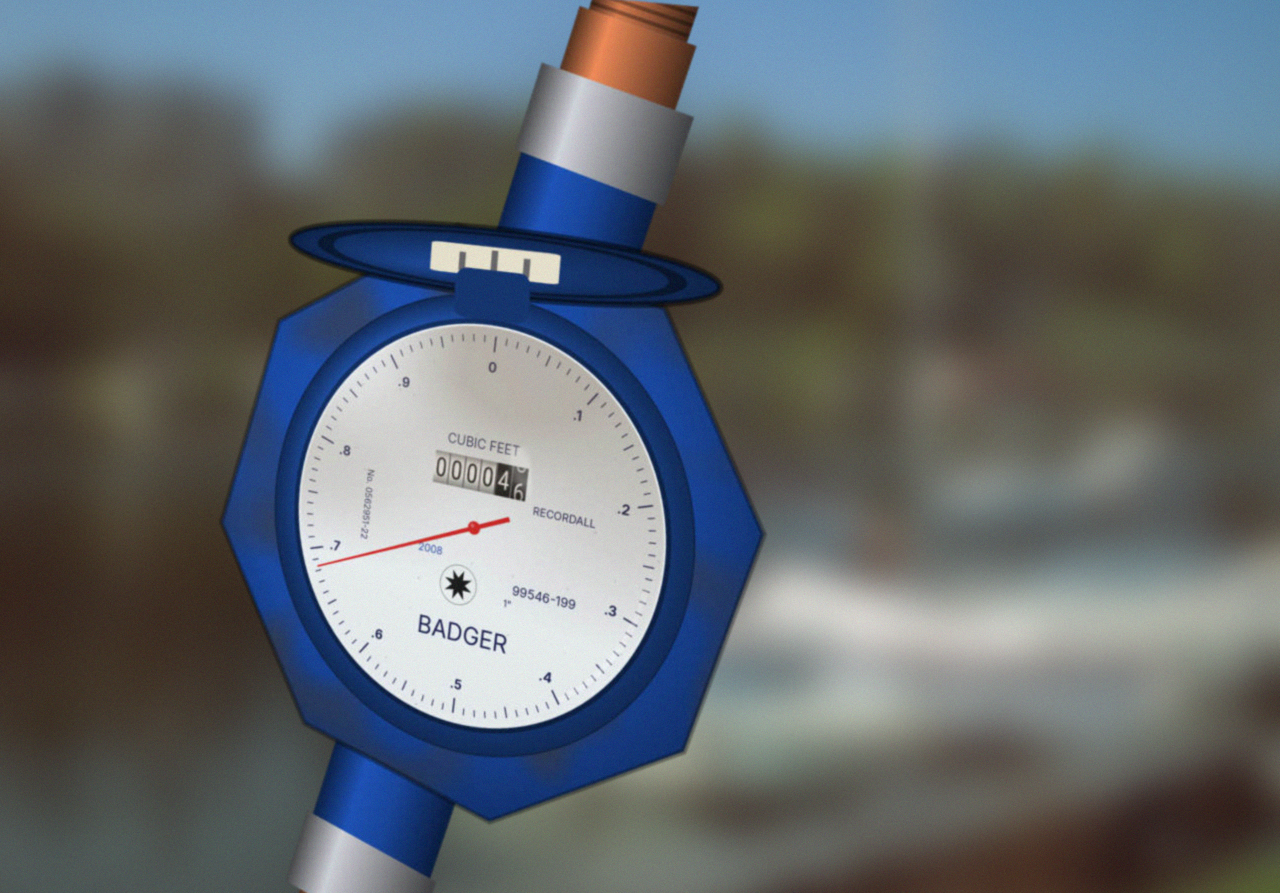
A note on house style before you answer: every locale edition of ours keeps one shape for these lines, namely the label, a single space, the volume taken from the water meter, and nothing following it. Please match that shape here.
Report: 45.68 ft³
